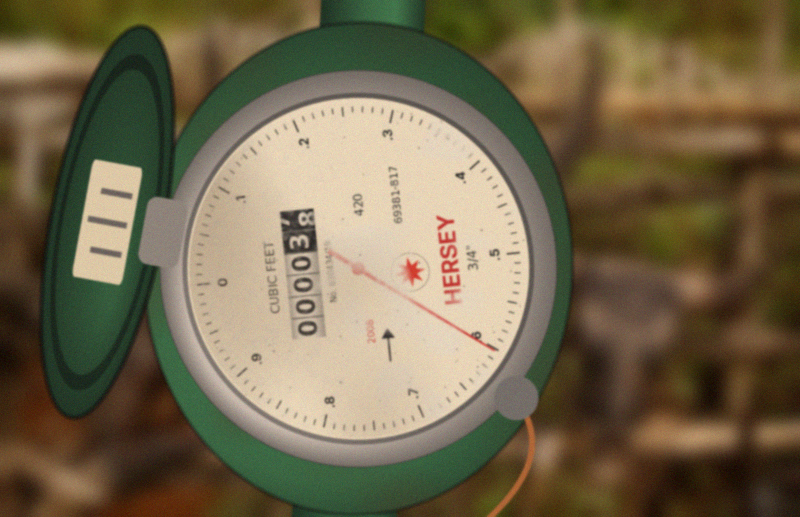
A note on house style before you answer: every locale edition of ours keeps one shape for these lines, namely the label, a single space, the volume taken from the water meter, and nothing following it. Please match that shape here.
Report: 37.60 ft³
